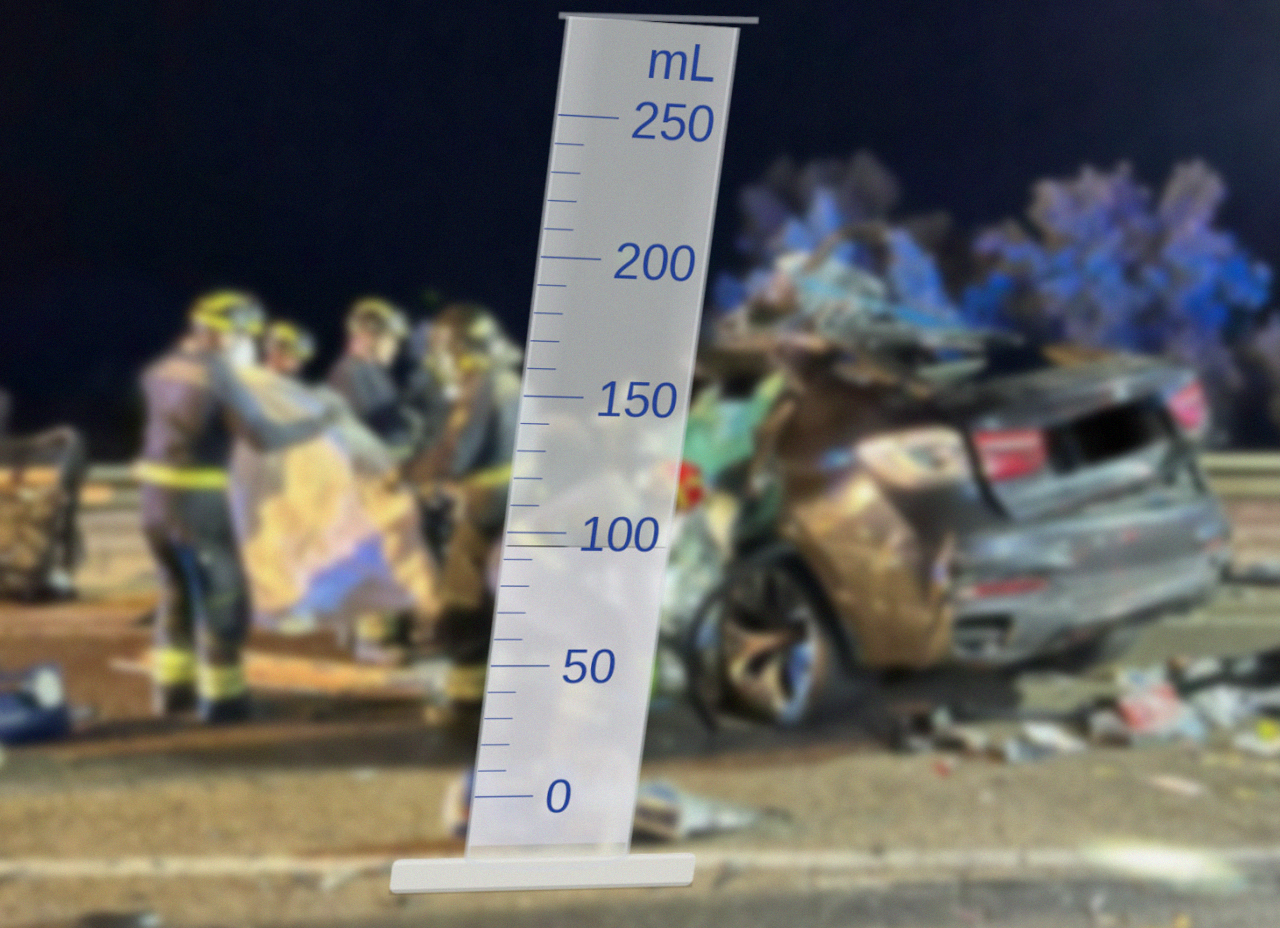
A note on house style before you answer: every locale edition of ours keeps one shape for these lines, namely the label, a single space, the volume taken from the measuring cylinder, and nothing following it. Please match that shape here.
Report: 95 mL
